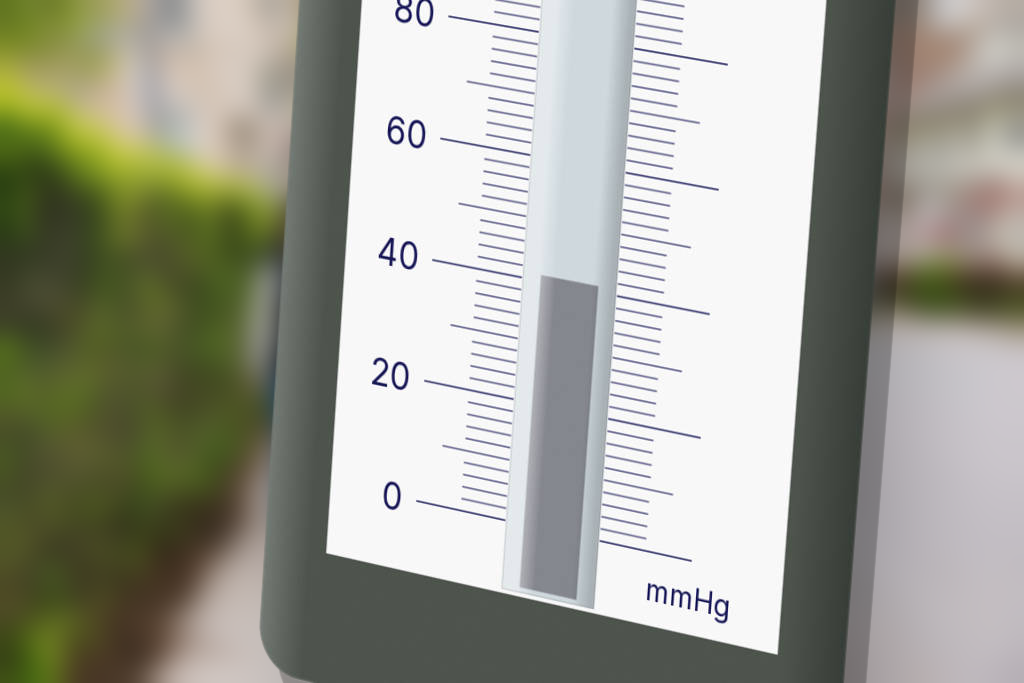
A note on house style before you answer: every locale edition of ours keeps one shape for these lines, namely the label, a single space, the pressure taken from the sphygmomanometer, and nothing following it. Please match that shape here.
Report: 41 mmHg
